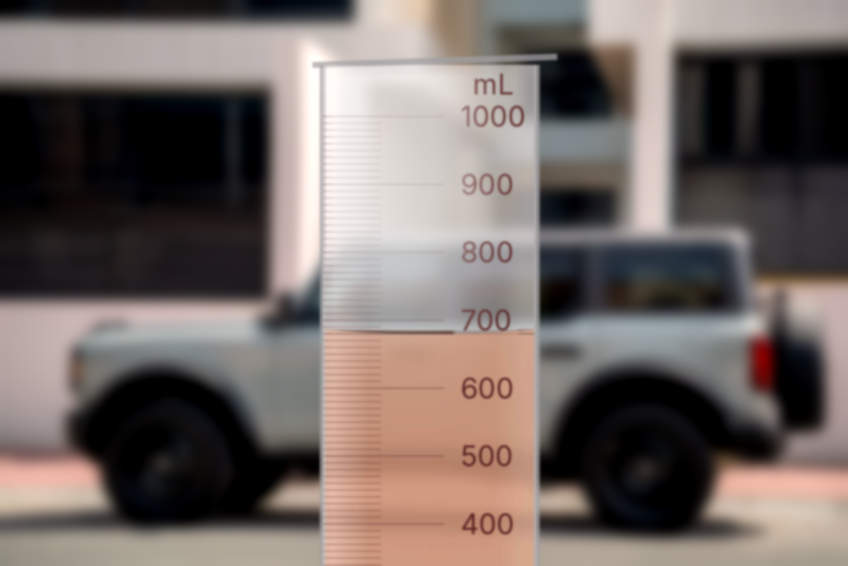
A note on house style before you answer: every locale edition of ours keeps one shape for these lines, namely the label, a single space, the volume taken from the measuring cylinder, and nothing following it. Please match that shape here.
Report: 680 mL
